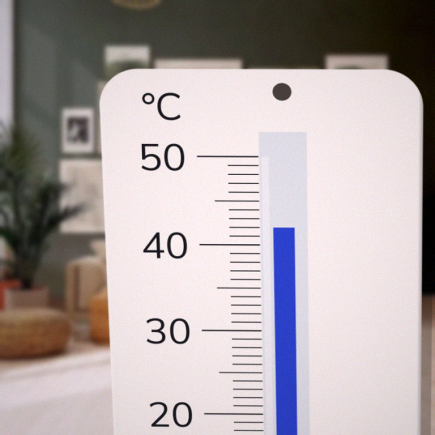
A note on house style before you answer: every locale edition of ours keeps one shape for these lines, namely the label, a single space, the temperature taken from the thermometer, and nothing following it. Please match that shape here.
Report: 42 °C
